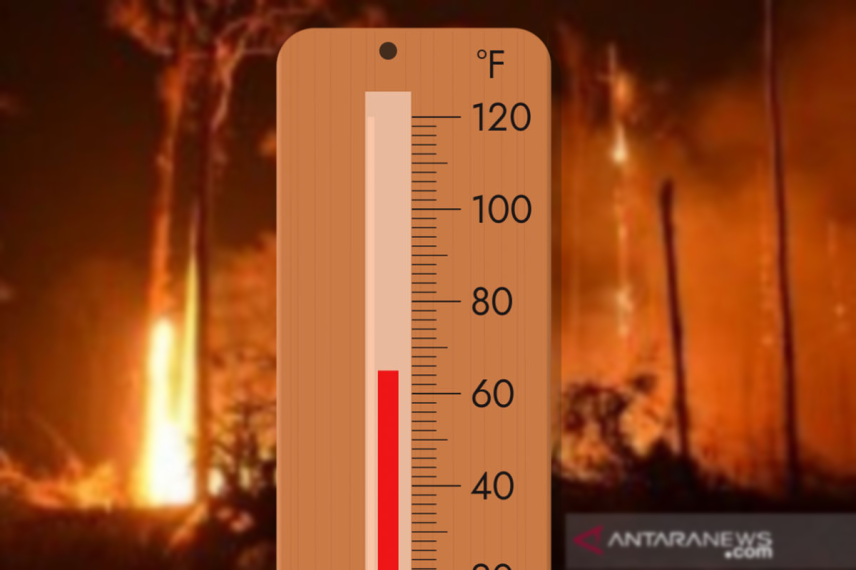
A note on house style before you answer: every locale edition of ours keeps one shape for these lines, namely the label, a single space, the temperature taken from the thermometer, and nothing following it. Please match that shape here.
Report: 65 °F
